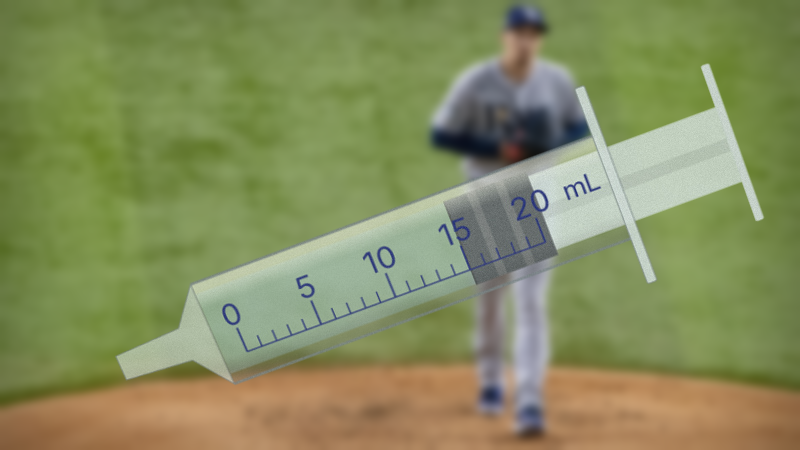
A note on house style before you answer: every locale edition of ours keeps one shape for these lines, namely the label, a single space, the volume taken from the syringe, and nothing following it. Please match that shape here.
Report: 15 mL
